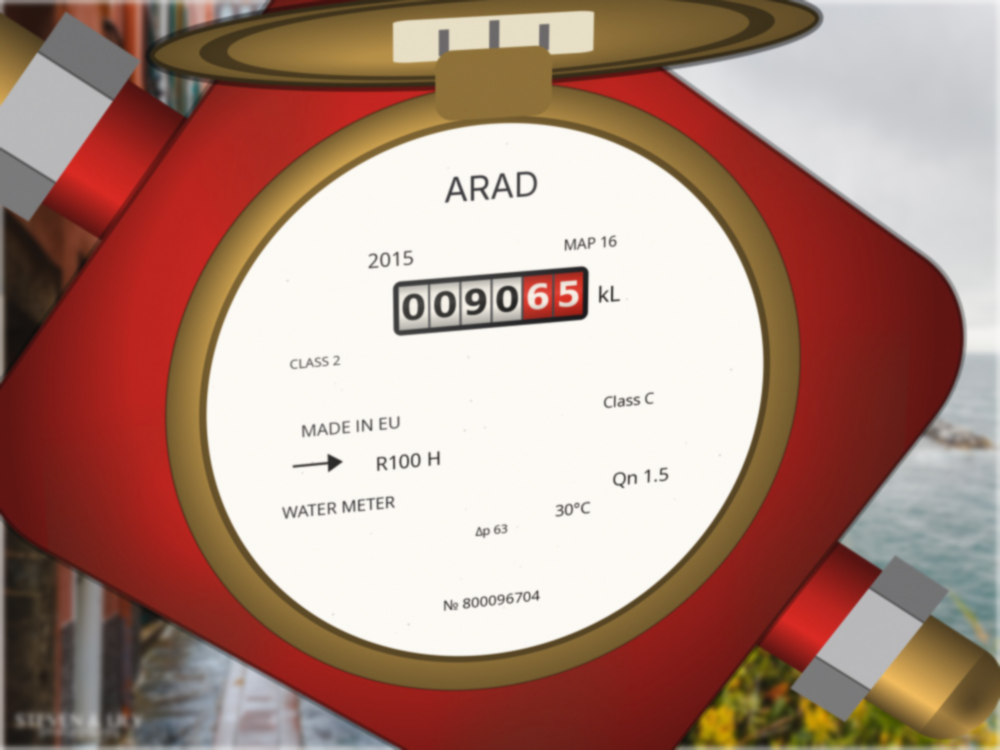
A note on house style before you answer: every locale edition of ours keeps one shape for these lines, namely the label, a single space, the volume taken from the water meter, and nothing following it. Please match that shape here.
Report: 90.65 kL
